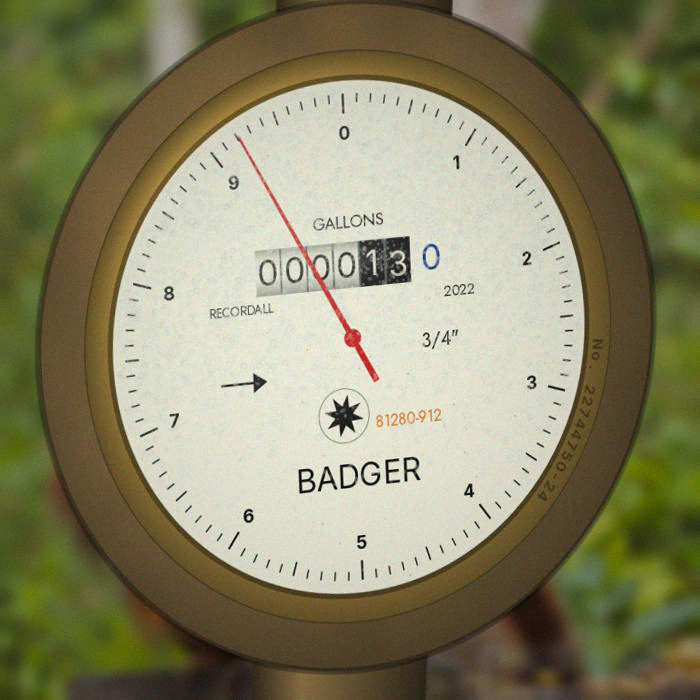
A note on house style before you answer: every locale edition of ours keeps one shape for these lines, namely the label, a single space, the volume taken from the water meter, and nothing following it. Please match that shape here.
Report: 129.2 gal
